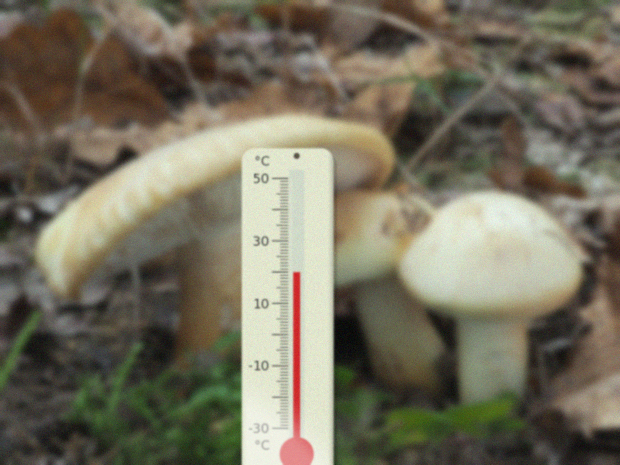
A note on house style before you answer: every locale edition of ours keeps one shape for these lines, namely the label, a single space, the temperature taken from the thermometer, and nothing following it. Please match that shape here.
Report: 20 °C
